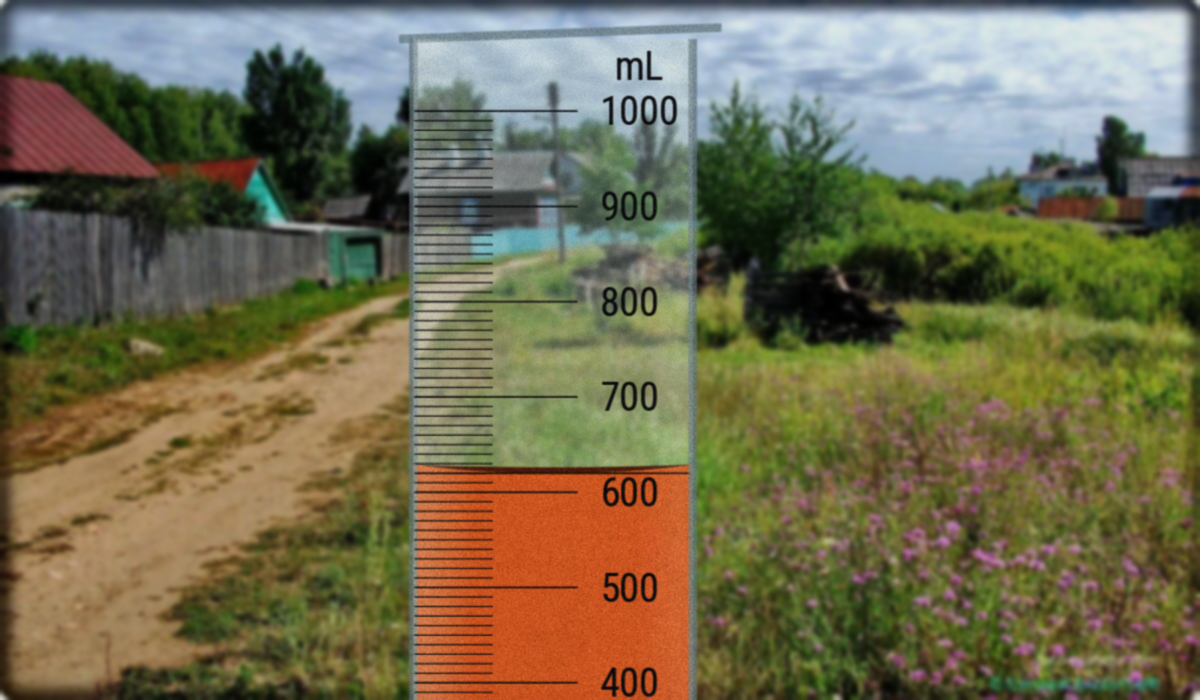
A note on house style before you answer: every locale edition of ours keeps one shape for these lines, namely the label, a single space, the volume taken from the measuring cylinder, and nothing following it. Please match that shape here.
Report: 620 mL
